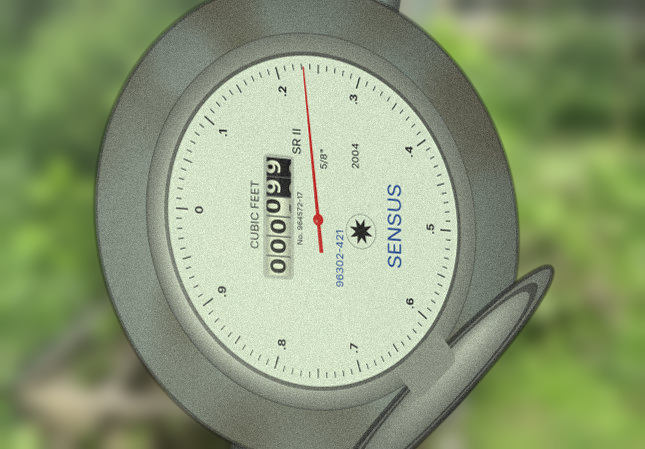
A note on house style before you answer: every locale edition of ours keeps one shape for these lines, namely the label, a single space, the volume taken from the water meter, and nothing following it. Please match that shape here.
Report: 99.23 ft³
